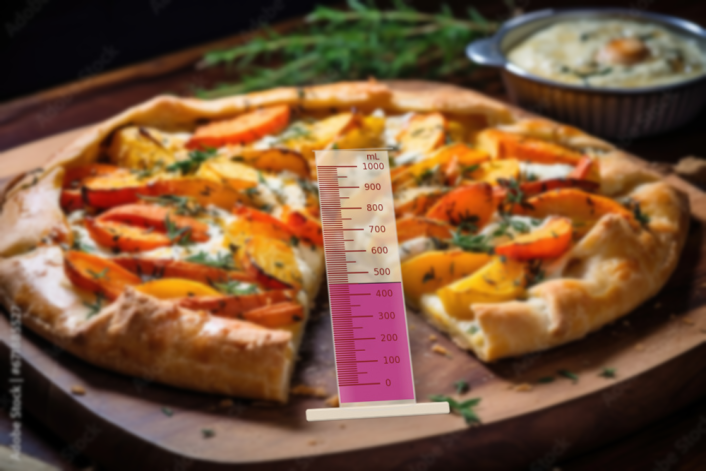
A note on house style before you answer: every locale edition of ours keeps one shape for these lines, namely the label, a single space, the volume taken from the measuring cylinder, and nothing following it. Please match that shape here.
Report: 450 mL
